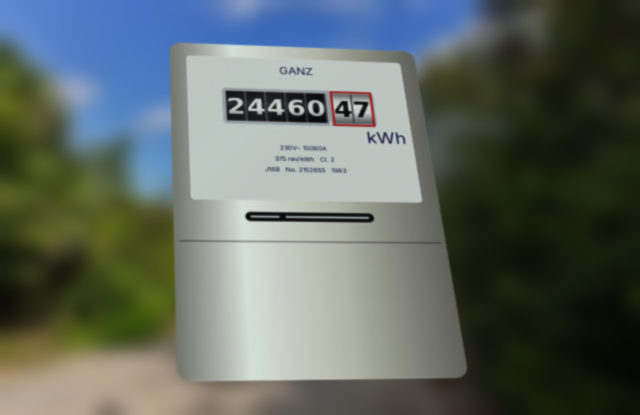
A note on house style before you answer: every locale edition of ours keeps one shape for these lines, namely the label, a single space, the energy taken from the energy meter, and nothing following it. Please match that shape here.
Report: 24460.47 kWh
